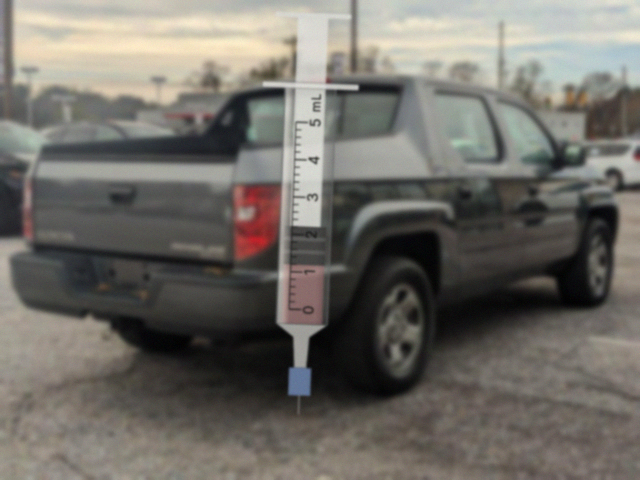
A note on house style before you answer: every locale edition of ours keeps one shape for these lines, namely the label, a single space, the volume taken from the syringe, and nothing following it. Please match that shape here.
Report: 1.2 mL
